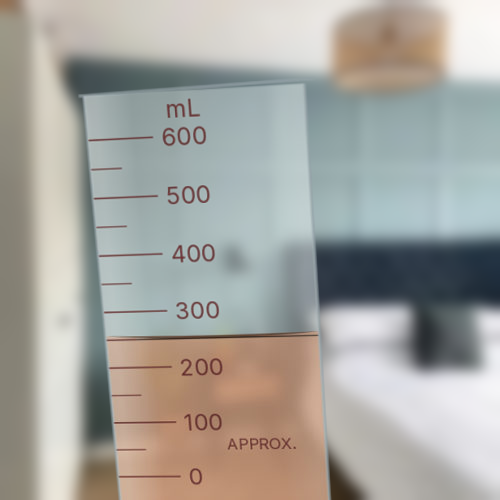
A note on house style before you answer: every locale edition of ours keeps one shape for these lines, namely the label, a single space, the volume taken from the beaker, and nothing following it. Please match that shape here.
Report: 250 mL
